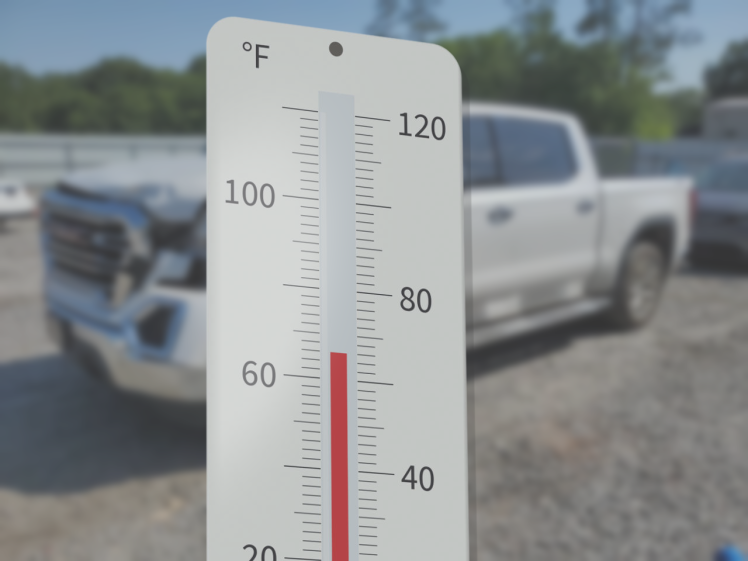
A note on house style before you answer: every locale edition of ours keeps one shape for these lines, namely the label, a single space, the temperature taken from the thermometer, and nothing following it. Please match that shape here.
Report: 66 °F
